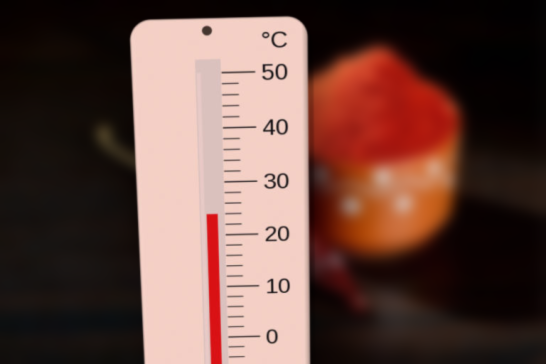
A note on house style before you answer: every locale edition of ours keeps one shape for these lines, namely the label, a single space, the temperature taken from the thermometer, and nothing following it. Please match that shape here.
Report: 24 °C
